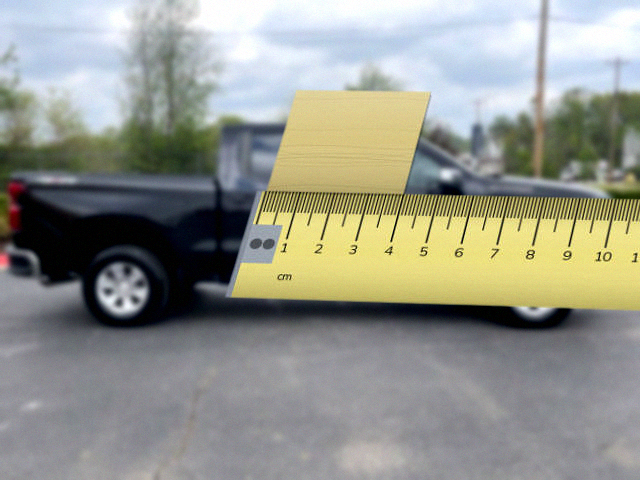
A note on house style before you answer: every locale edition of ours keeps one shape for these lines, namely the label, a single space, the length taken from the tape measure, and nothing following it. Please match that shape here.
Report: 4 cm
